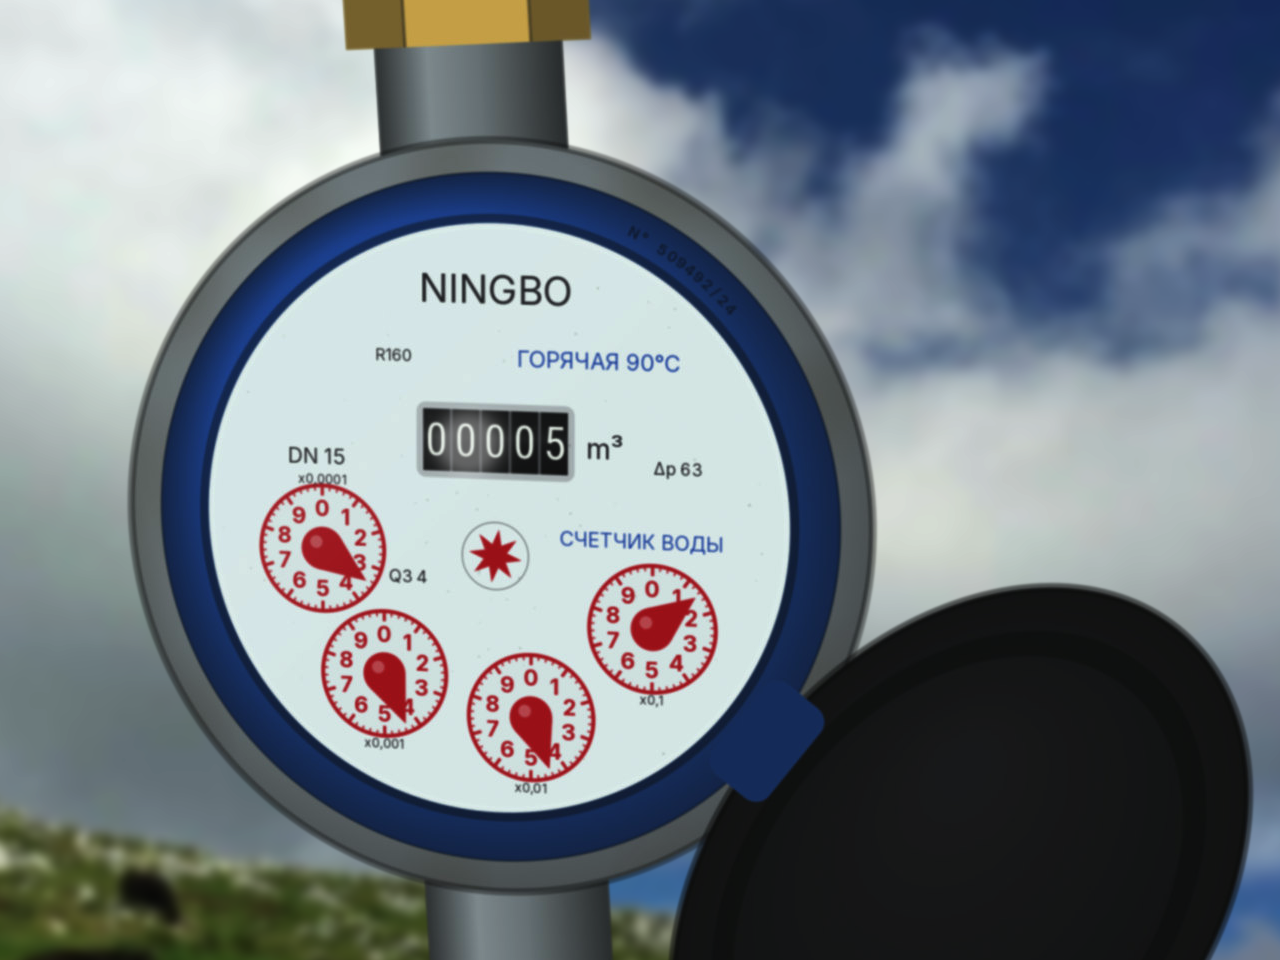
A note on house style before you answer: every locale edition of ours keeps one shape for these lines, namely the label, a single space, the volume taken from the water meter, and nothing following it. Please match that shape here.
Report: 5.1443 m³
